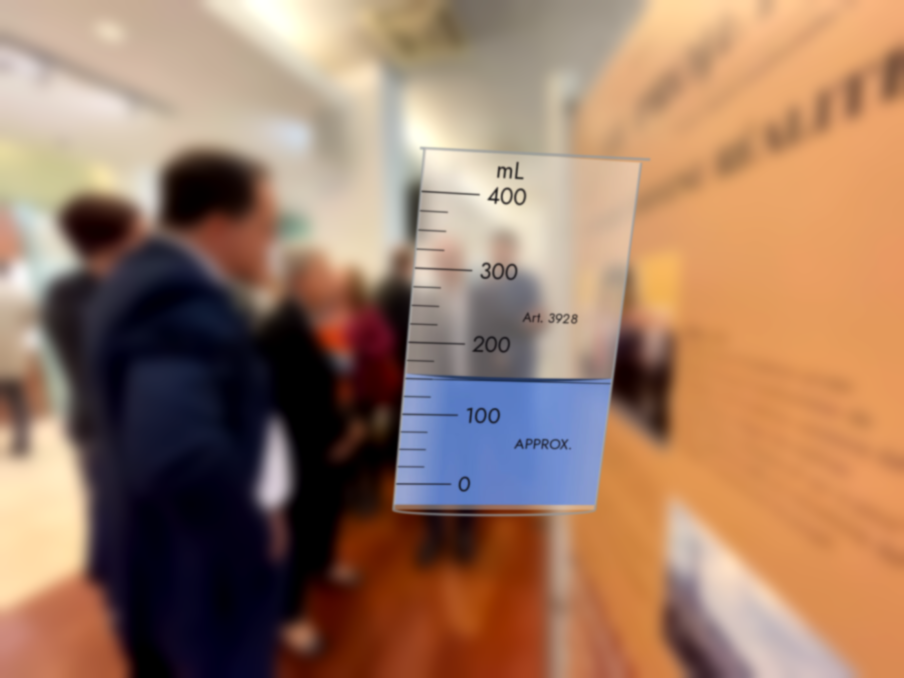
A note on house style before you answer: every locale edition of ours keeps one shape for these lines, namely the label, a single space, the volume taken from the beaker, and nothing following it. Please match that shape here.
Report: 150 mL
